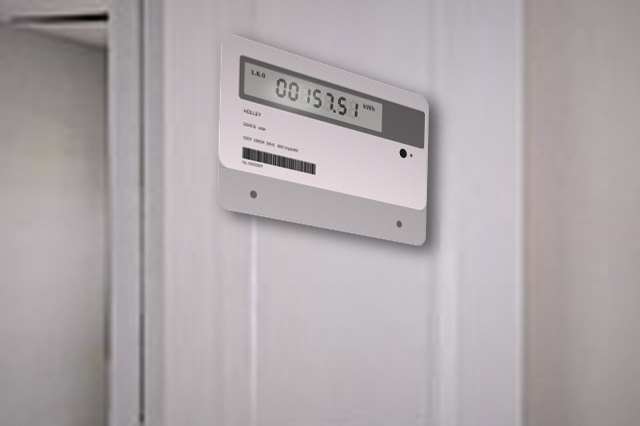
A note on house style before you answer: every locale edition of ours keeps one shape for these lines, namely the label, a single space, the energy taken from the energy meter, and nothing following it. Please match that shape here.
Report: 157.51 kWh
